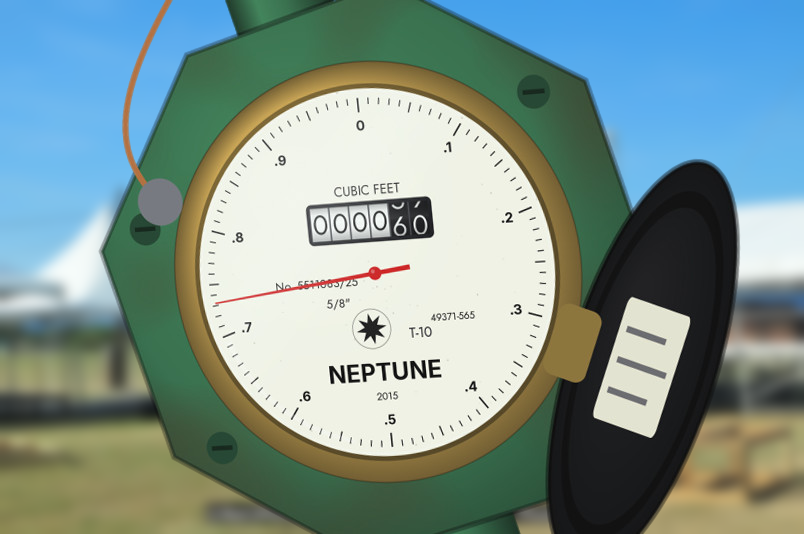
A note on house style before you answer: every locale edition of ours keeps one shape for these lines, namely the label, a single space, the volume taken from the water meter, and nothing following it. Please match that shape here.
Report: 59.73 ft³
